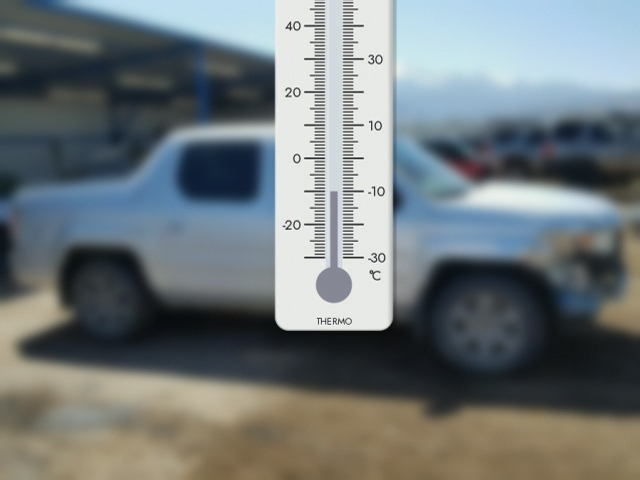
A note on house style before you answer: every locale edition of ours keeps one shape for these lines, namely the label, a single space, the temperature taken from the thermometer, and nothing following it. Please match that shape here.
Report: -10 °C
